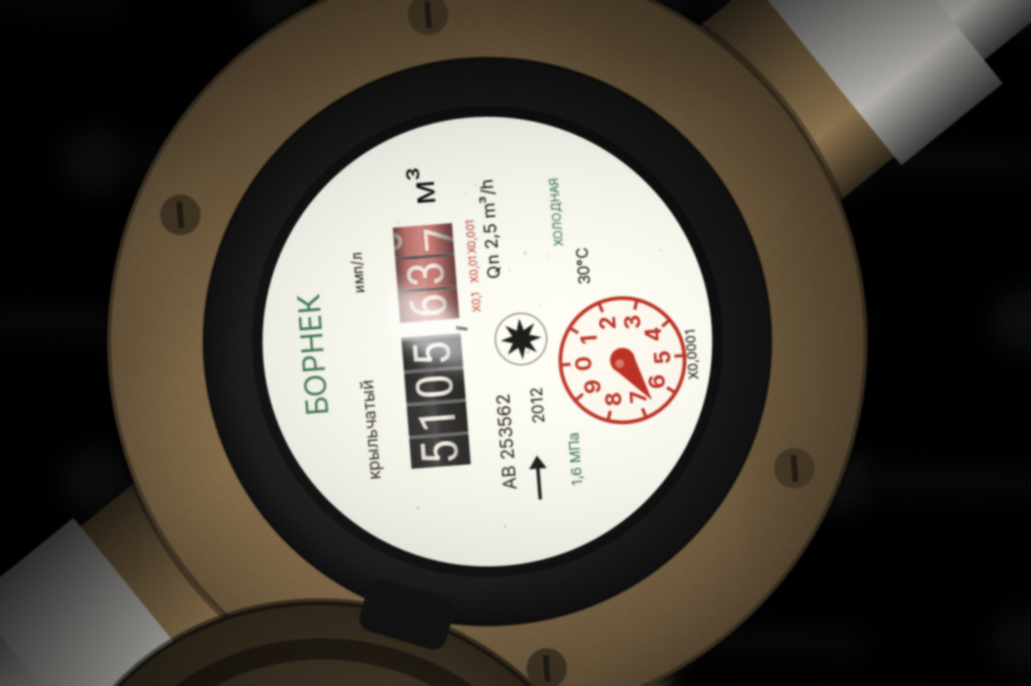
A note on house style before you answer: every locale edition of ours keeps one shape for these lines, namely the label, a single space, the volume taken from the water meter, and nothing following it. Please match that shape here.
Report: 5105.6366 m³
